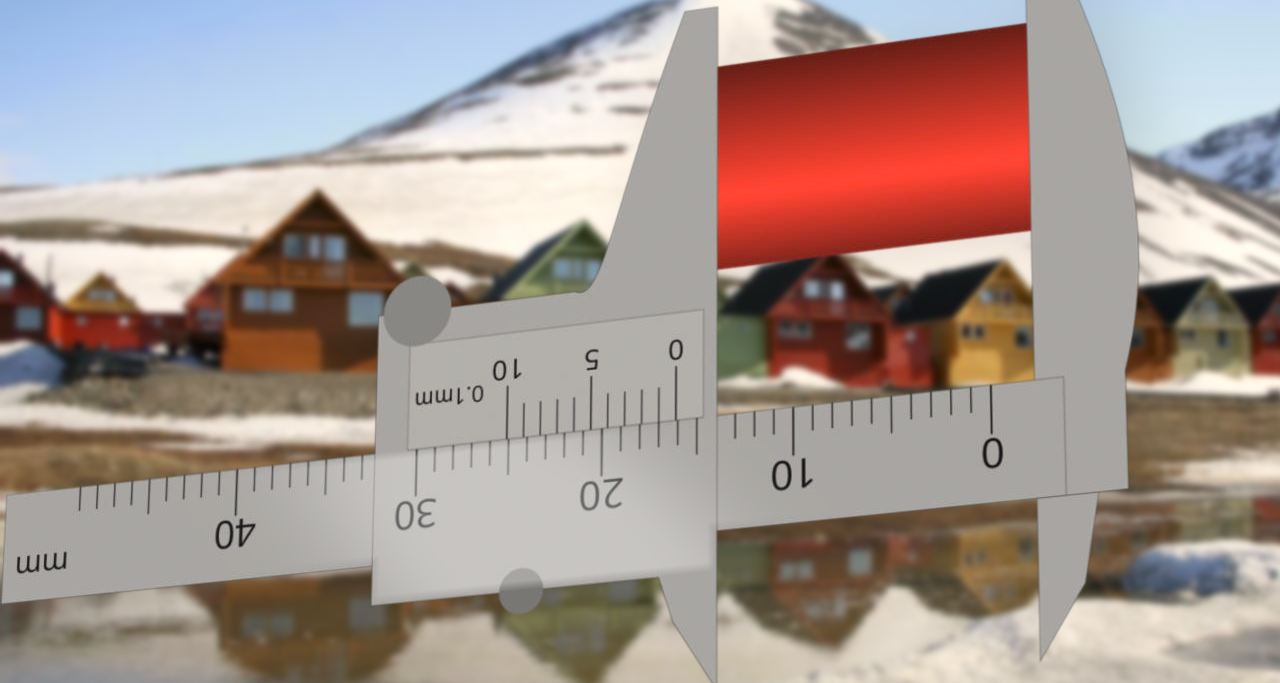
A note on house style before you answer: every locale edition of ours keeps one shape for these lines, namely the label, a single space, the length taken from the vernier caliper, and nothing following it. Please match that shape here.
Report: 16.1 mm
